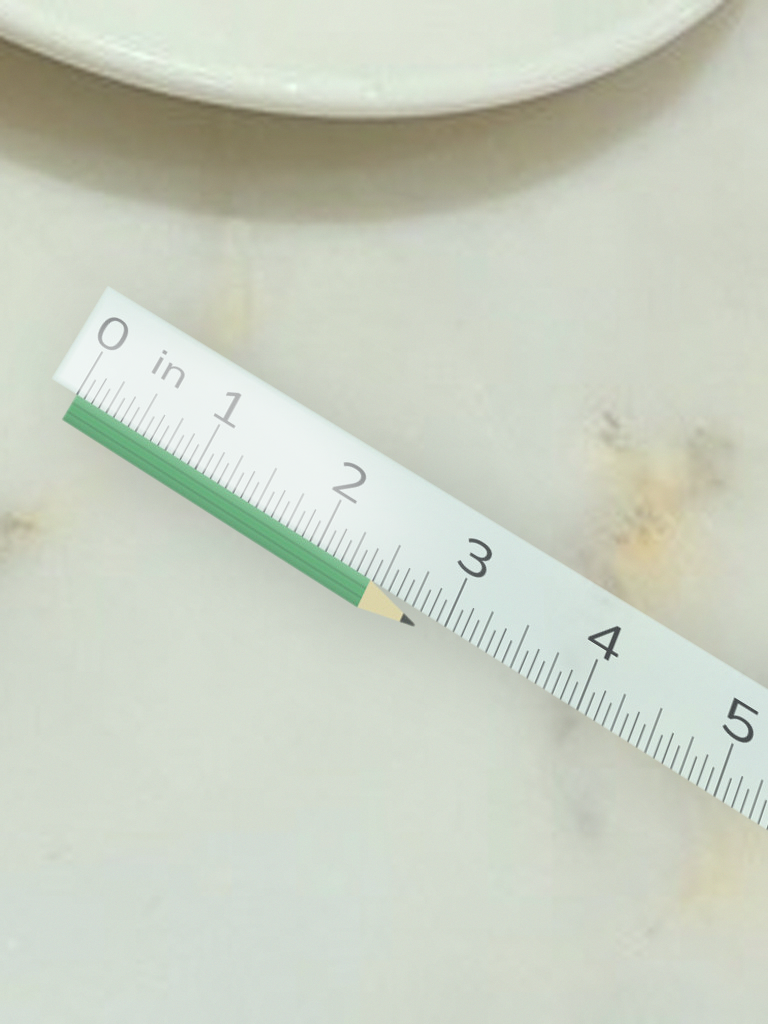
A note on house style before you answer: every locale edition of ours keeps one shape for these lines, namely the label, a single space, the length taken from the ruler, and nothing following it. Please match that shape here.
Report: 2.8125 in
